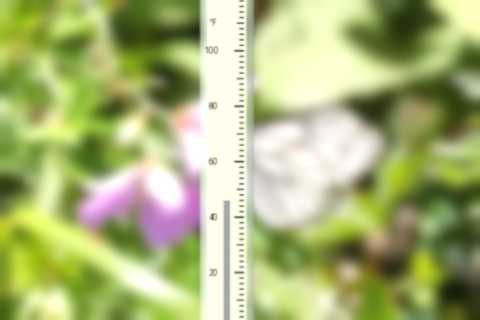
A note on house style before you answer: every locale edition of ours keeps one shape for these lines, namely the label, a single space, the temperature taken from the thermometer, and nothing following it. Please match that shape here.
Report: 46 °F
